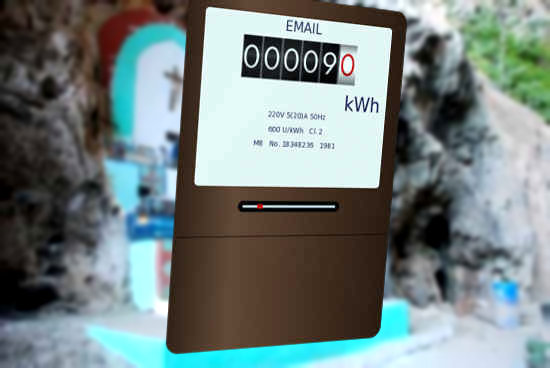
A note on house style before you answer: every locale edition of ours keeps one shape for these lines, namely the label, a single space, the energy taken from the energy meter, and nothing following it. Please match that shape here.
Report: 9.0 kWh
